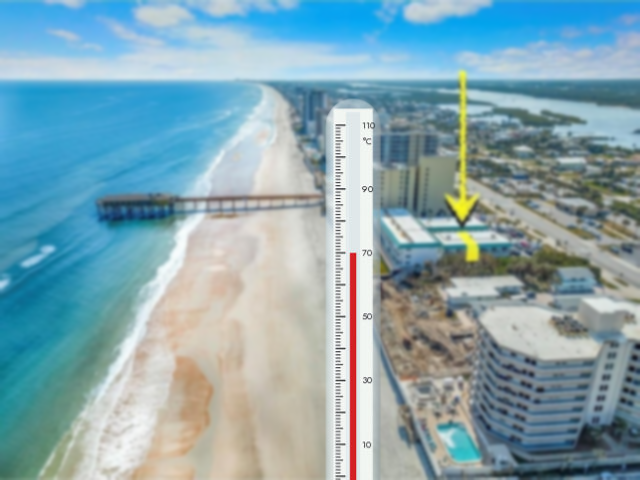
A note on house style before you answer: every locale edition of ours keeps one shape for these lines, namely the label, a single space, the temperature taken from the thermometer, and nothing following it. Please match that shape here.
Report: 70 °C
